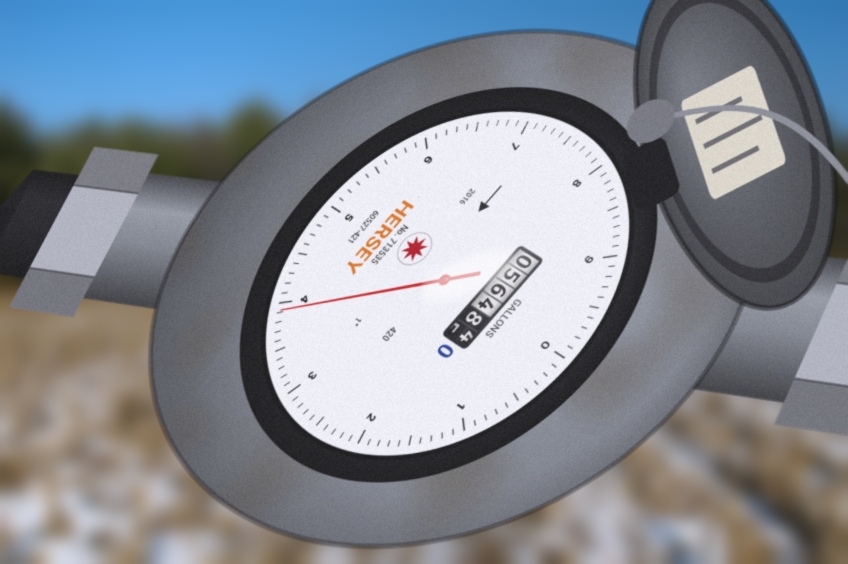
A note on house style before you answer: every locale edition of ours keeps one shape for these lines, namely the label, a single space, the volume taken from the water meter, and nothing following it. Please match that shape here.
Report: 564843.9 gal
